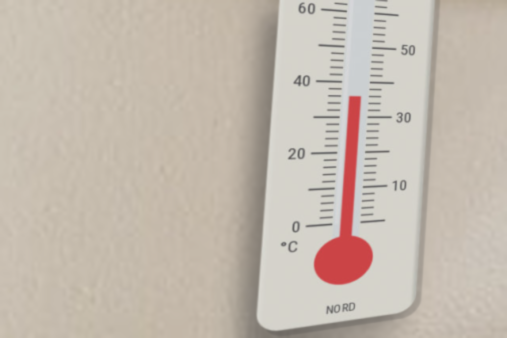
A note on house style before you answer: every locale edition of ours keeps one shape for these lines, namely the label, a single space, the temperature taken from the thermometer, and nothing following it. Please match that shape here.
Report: 36 °C
